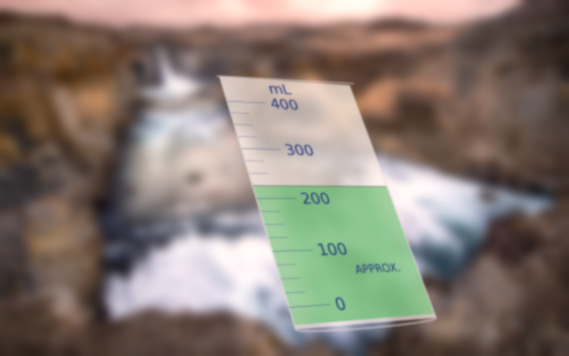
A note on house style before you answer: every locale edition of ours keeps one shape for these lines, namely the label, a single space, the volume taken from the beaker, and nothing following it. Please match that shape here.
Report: 225 mL
